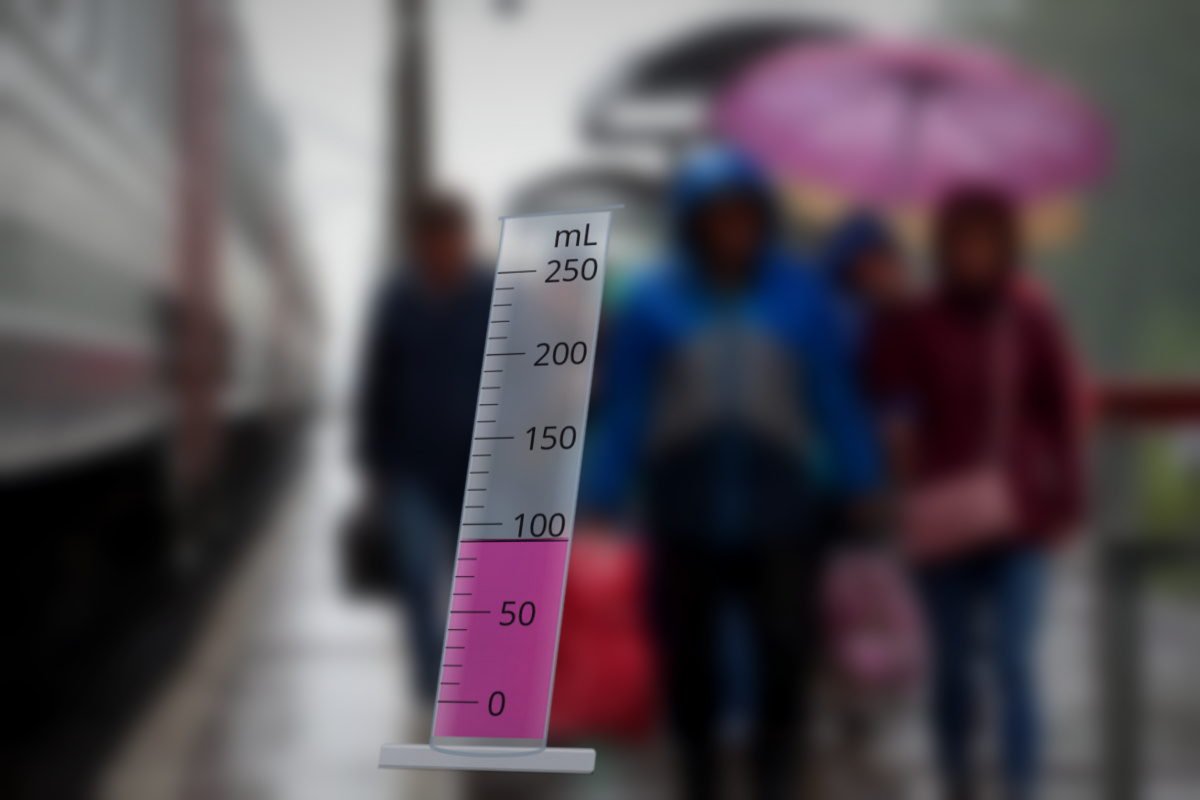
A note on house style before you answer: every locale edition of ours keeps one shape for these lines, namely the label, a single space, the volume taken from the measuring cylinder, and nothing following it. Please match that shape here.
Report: 90 mL
